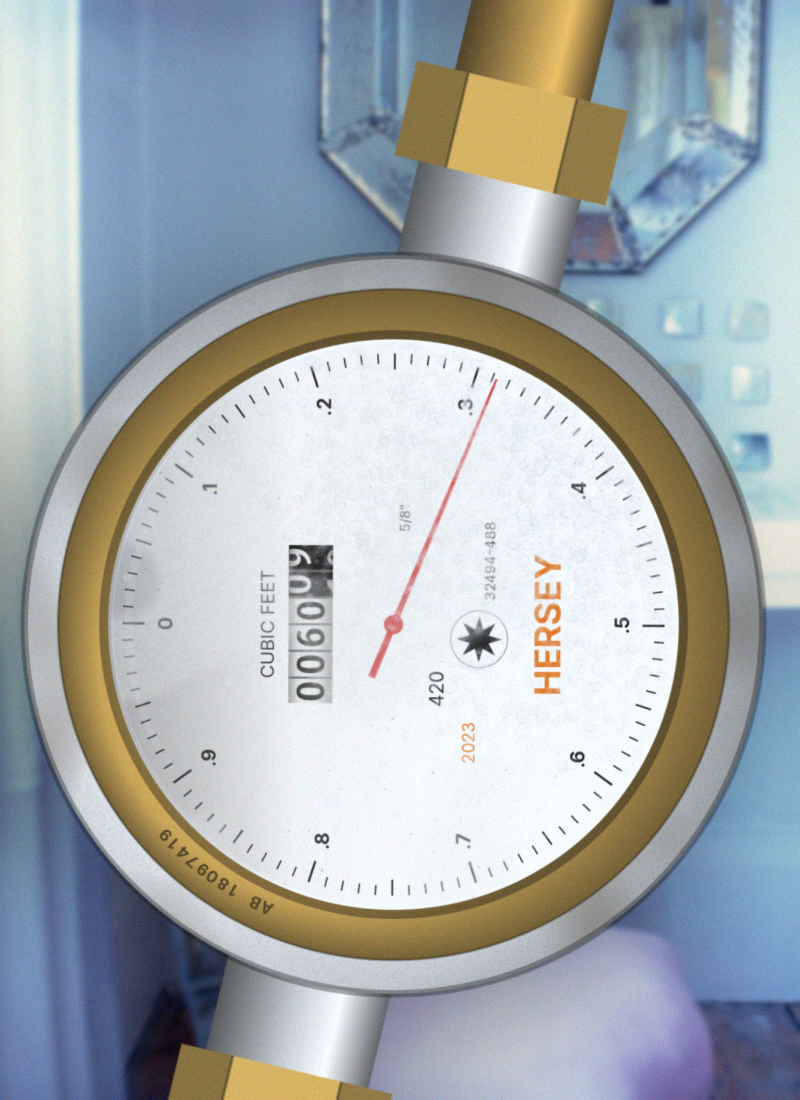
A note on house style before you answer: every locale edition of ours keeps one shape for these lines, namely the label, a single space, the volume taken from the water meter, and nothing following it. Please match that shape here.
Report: 6009.31 ft³
